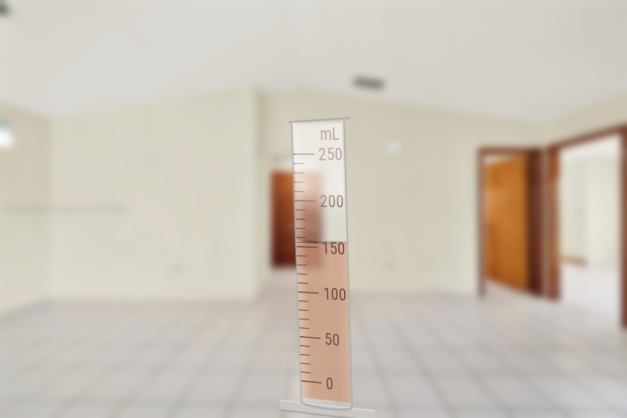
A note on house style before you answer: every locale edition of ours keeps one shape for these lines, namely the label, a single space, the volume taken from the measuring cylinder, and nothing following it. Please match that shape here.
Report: 155 mL
